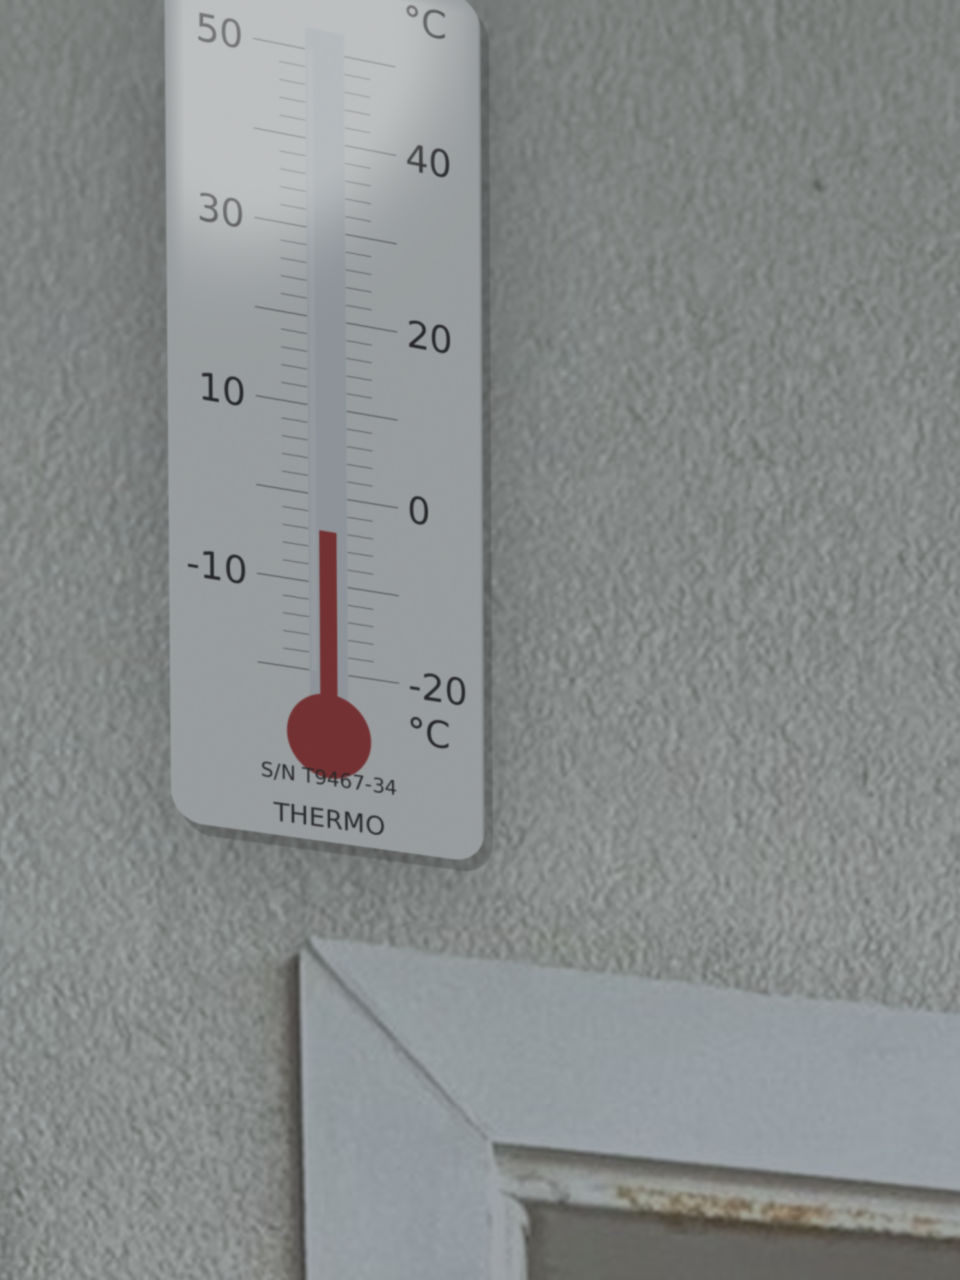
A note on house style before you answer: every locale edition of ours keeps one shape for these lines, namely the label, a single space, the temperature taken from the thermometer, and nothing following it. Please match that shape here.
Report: -4 °C
